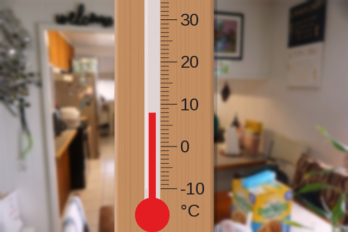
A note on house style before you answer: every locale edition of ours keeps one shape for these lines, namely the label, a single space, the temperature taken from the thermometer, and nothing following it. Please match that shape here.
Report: 8 °C
